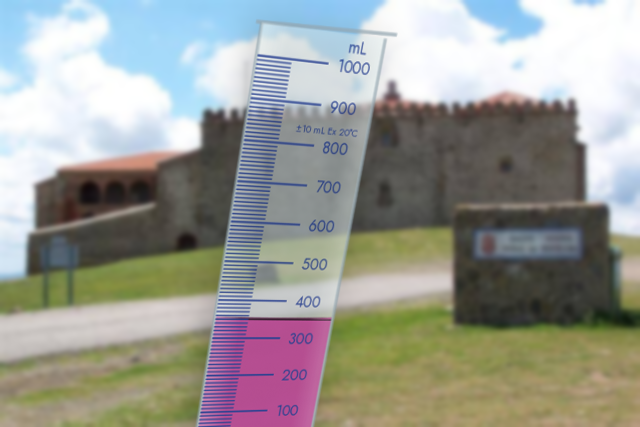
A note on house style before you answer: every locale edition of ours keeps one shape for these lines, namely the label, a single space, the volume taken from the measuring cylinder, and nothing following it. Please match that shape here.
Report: 350 mL
